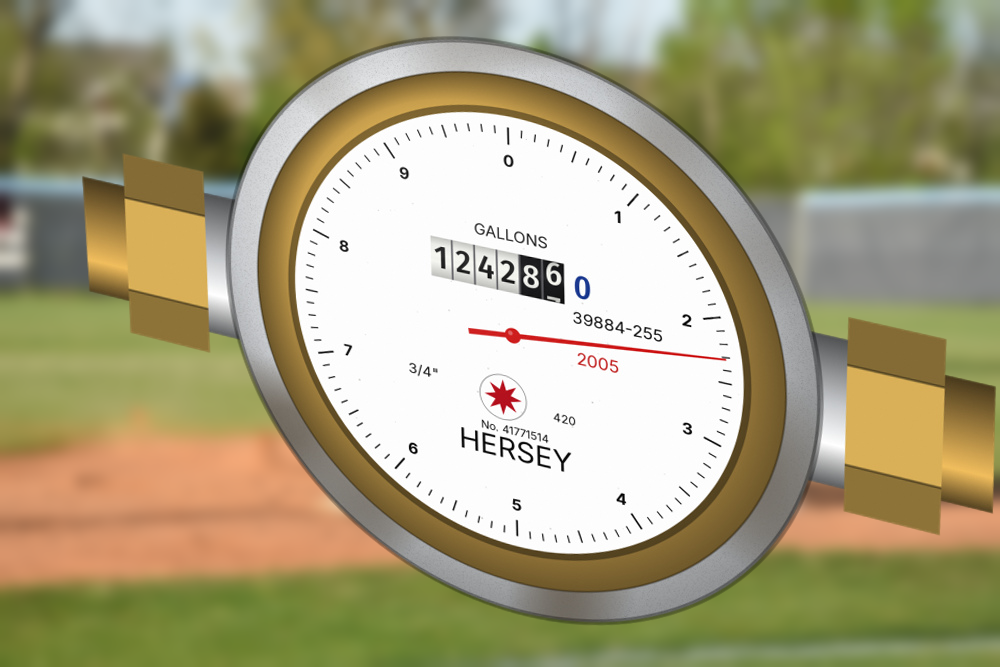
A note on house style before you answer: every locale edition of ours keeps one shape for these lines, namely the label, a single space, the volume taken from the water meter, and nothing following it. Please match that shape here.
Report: 1242862.3 gal
